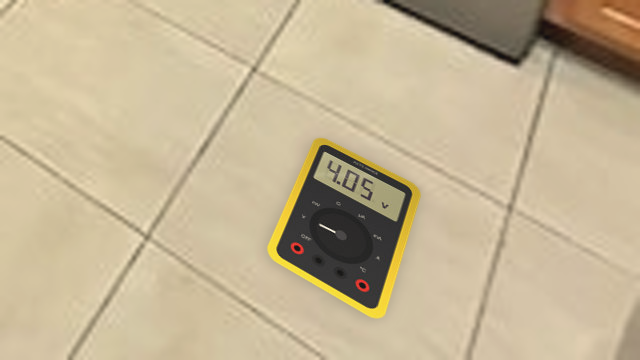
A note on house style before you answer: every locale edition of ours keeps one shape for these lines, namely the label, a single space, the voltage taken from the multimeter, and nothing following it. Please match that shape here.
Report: 4.05 V
